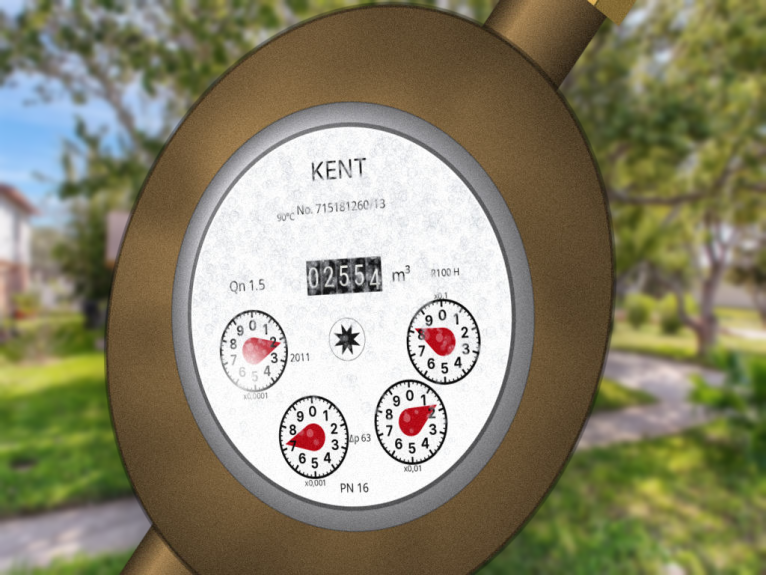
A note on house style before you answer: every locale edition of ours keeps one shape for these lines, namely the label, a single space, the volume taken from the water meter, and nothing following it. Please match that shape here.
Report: 2553.8172 m³
